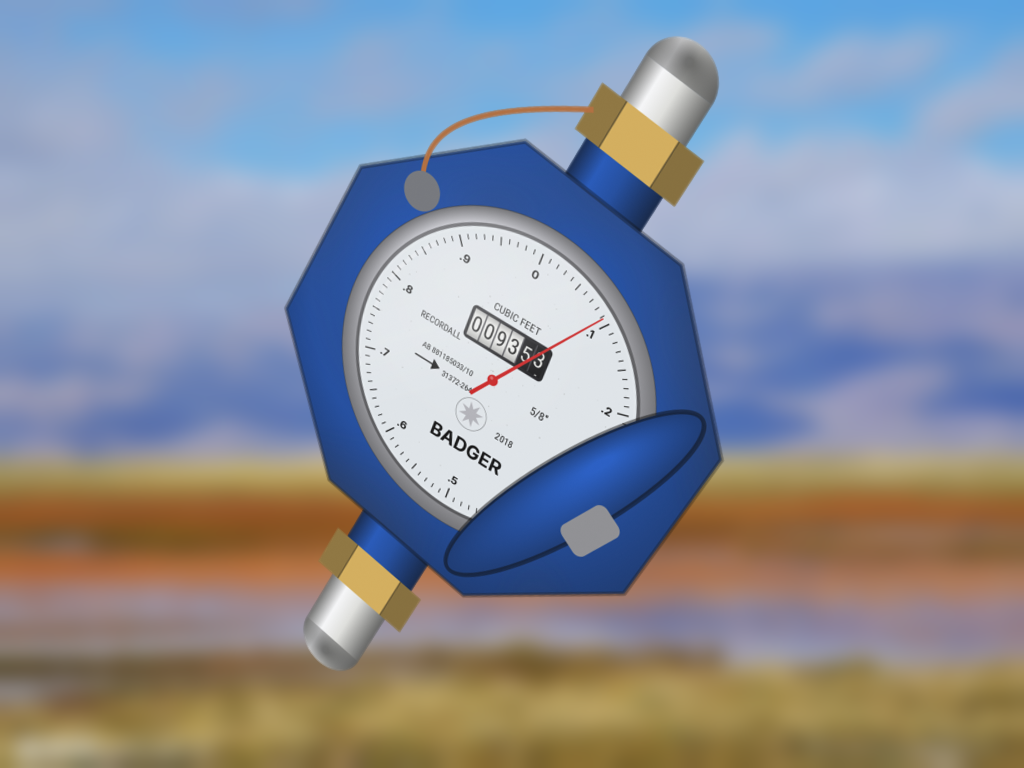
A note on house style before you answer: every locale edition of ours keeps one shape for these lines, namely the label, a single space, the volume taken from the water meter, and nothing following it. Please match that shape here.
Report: 9353.09 ft³
